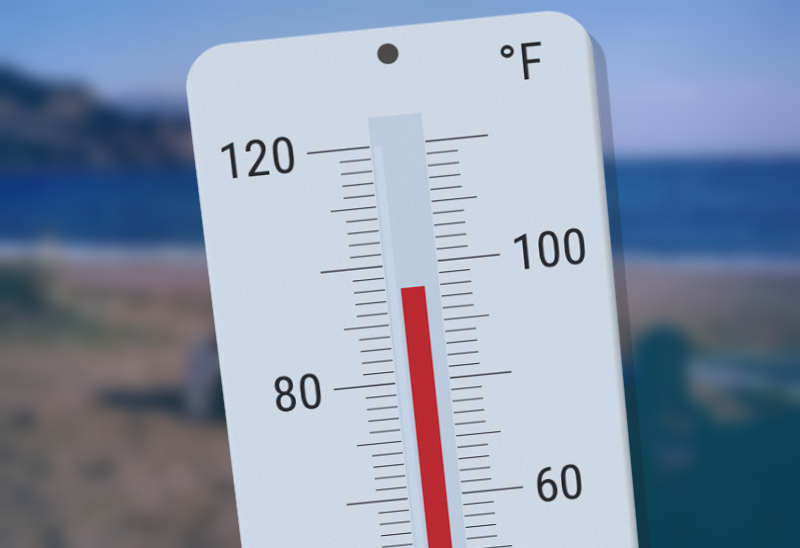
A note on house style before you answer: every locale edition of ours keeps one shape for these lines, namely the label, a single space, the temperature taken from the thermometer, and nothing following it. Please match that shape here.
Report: 96 °F
